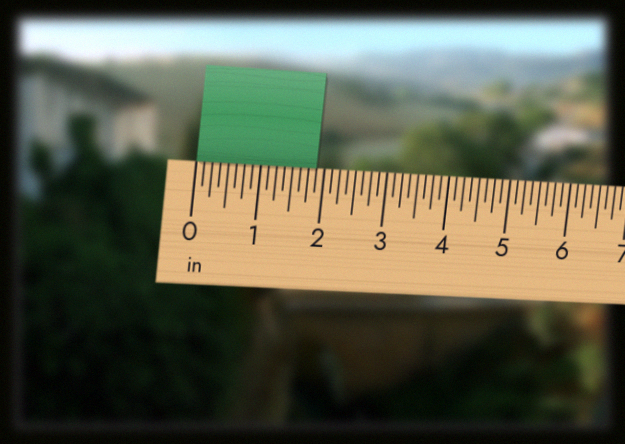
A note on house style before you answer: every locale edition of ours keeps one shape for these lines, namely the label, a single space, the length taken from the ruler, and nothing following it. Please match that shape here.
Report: 1.875 in
